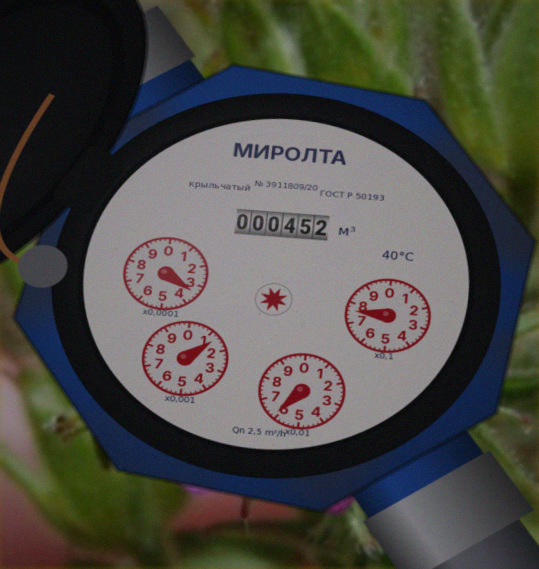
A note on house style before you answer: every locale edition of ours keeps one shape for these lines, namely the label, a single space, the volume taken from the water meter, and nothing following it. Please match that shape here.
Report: 452.7613 m³
